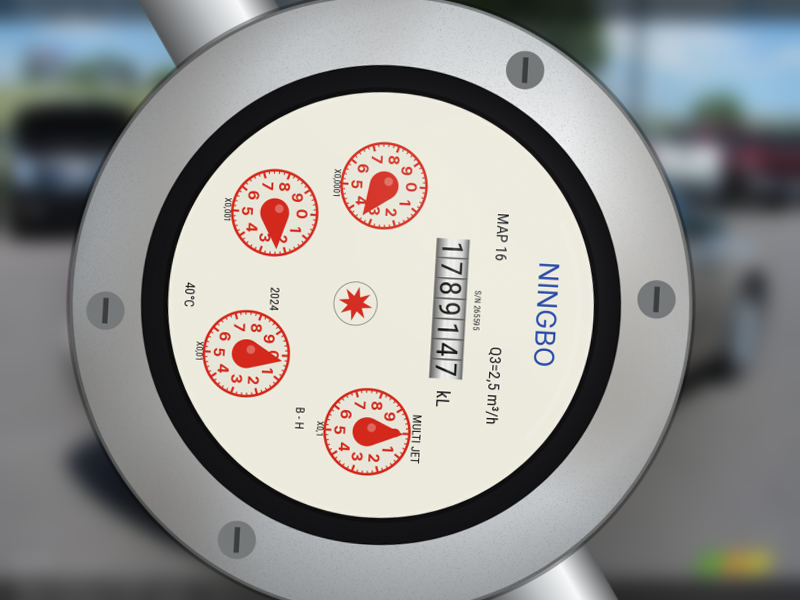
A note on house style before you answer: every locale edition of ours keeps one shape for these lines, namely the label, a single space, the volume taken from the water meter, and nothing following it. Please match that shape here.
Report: 1789147.0023 kL
